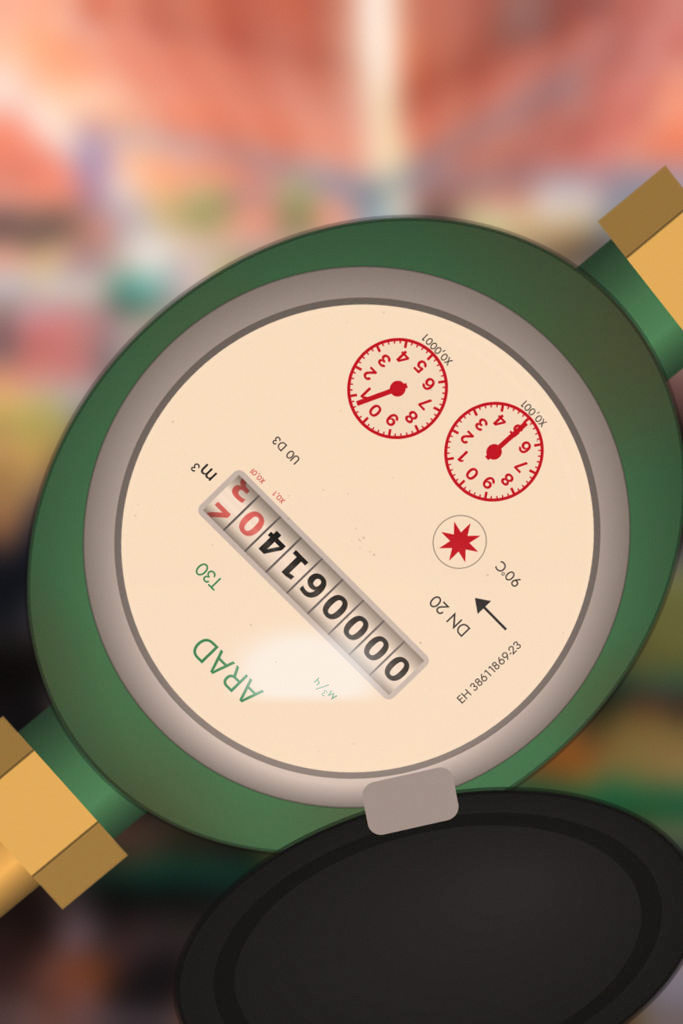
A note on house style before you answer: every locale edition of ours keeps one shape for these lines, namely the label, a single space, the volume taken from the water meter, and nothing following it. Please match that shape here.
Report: 614.0250 m³
